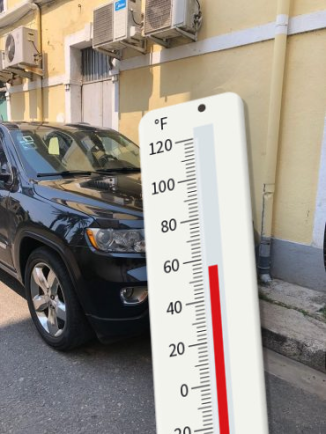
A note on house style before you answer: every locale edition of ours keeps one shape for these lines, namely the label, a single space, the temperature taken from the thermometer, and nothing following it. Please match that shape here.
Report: 56 °F
